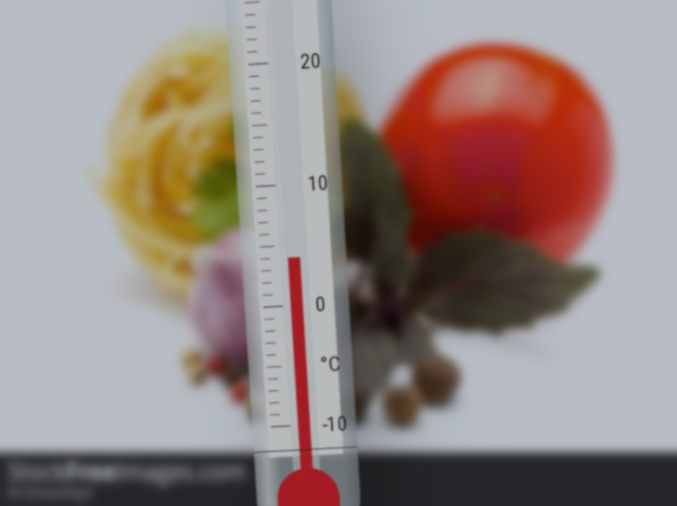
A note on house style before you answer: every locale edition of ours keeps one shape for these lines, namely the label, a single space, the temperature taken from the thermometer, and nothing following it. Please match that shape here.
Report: 4 °C
